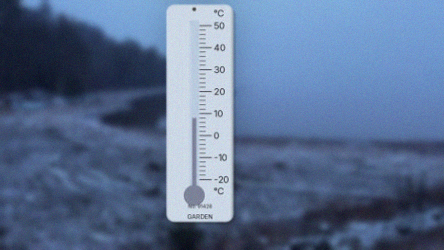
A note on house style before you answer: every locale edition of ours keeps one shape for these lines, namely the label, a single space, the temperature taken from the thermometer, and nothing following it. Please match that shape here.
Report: 8 °C
